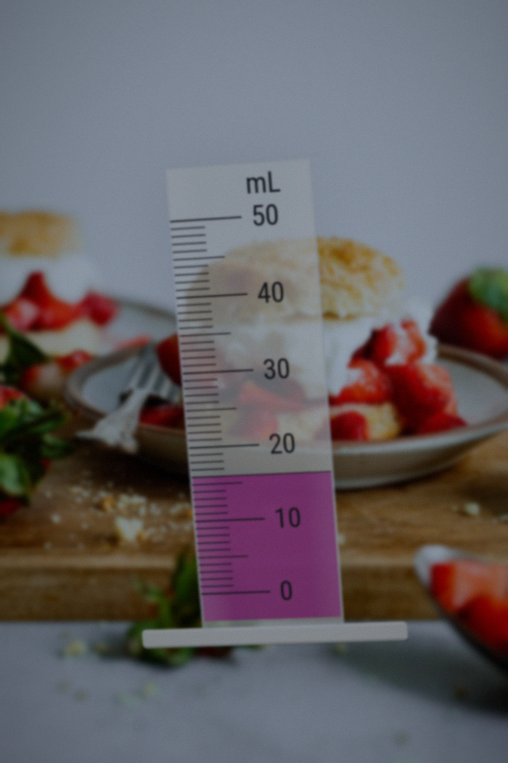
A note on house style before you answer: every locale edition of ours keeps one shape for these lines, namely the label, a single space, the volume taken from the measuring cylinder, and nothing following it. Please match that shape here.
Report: 16 mL
